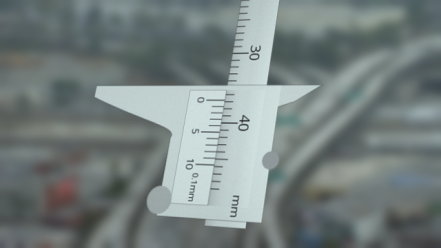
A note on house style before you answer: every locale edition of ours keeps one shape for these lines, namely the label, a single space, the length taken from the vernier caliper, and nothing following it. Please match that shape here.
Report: 36.8 mm
